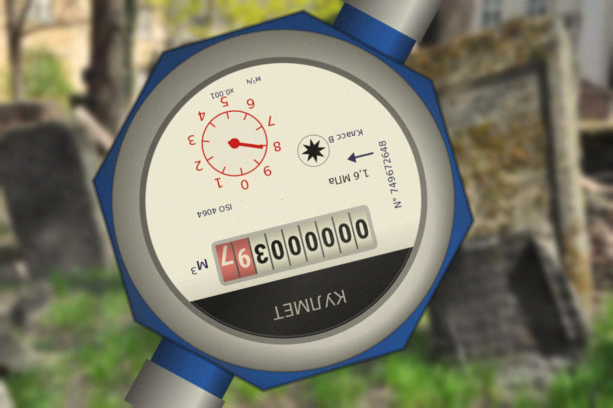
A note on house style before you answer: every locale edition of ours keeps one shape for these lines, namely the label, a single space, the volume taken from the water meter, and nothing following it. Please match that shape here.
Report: 3.968 m³
